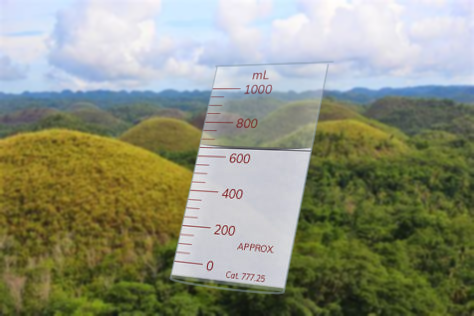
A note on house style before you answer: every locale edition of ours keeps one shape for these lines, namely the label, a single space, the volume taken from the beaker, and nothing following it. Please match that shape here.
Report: 650 mL
